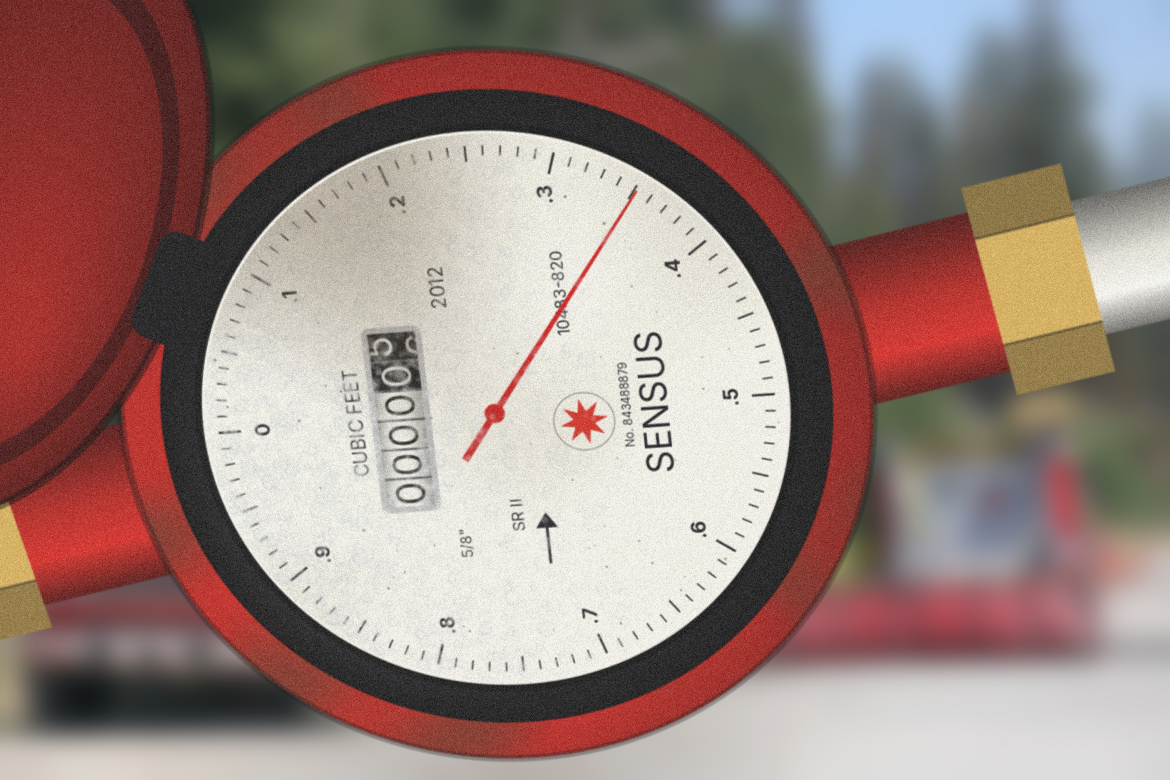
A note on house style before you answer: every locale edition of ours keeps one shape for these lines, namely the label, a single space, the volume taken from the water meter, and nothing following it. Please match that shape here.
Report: 5.35 ft³
